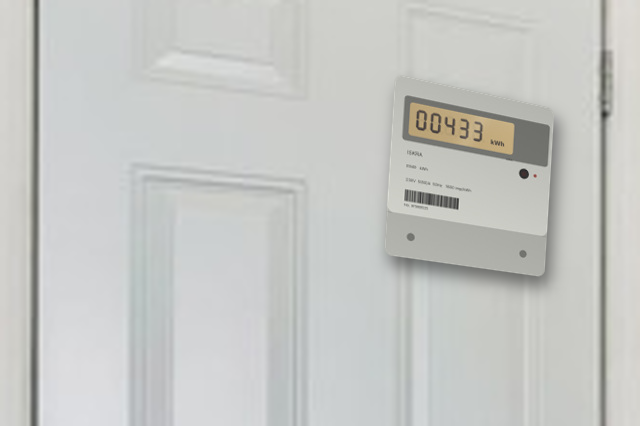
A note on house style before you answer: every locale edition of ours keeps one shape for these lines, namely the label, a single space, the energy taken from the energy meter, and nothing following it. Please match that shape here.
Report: 433 kWh
